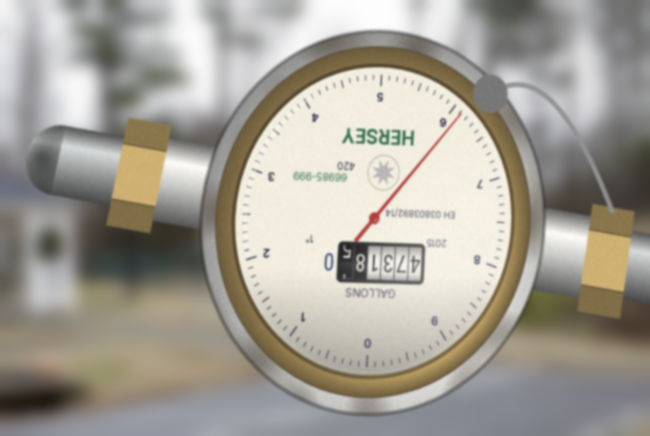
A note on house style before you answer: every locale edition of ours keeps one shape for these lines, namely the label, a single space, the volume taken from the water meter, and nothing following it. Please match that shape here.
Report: 4731846.1 gal
